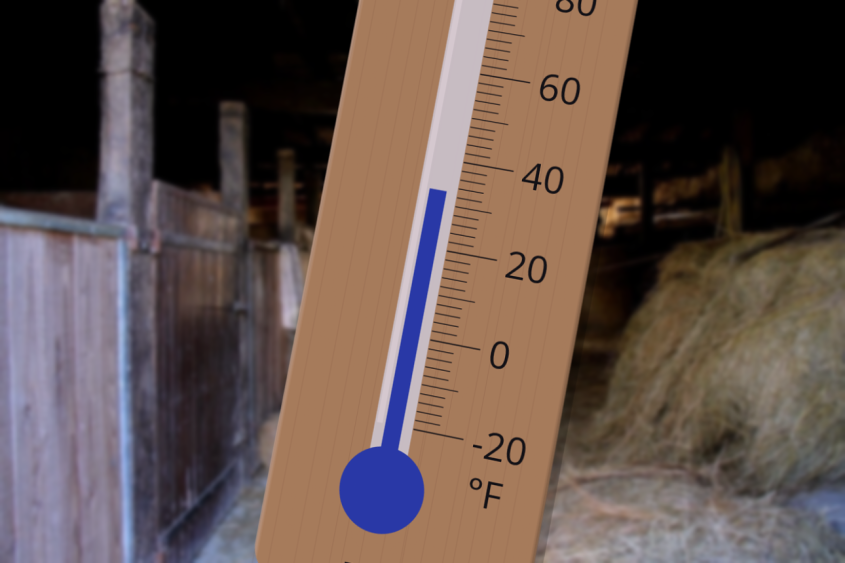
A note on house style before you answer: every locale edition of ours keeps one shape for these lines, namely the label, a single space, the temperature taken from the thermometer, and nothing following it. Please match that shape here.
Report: 33 °F
